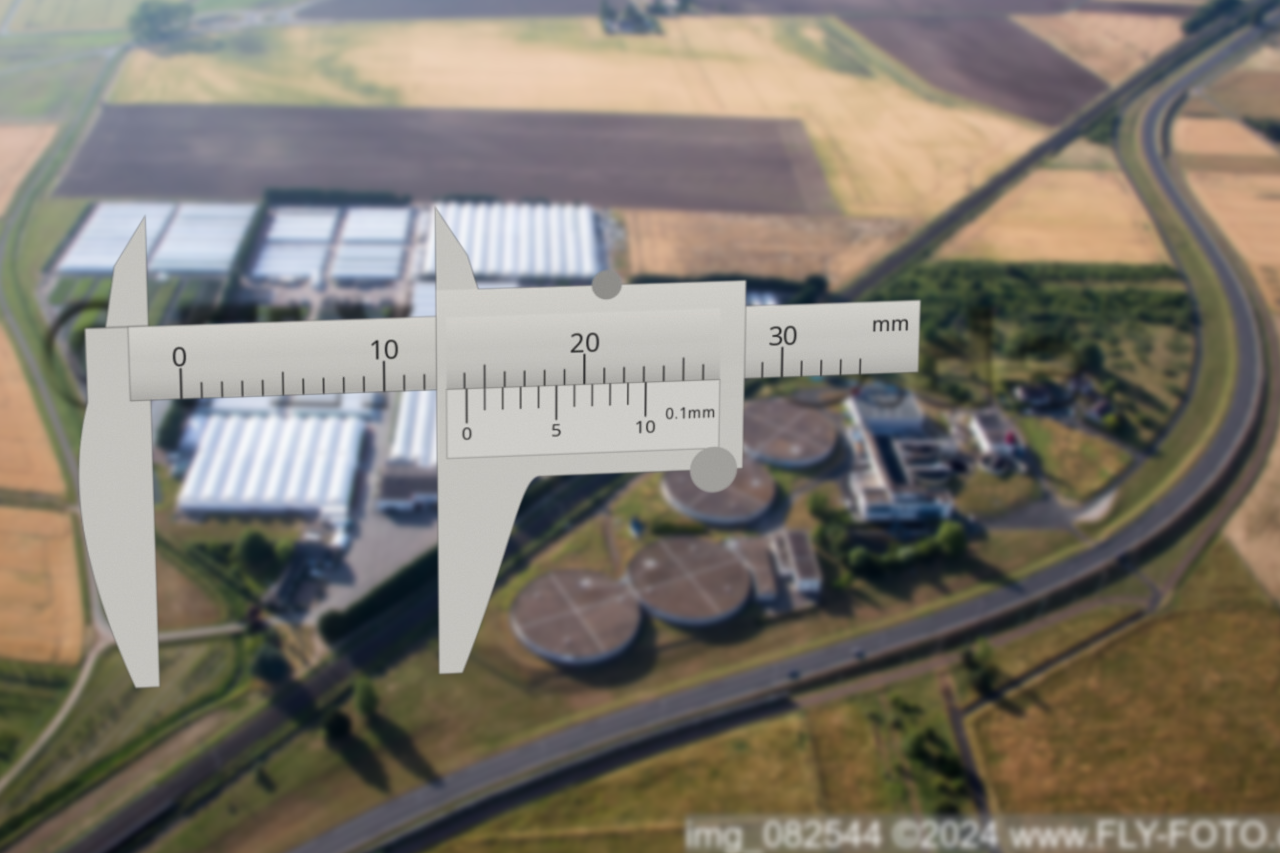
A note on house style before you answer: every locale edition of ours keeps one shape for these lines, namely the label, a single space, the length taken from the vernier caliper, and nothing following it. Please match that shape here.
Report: 14.1 mm
